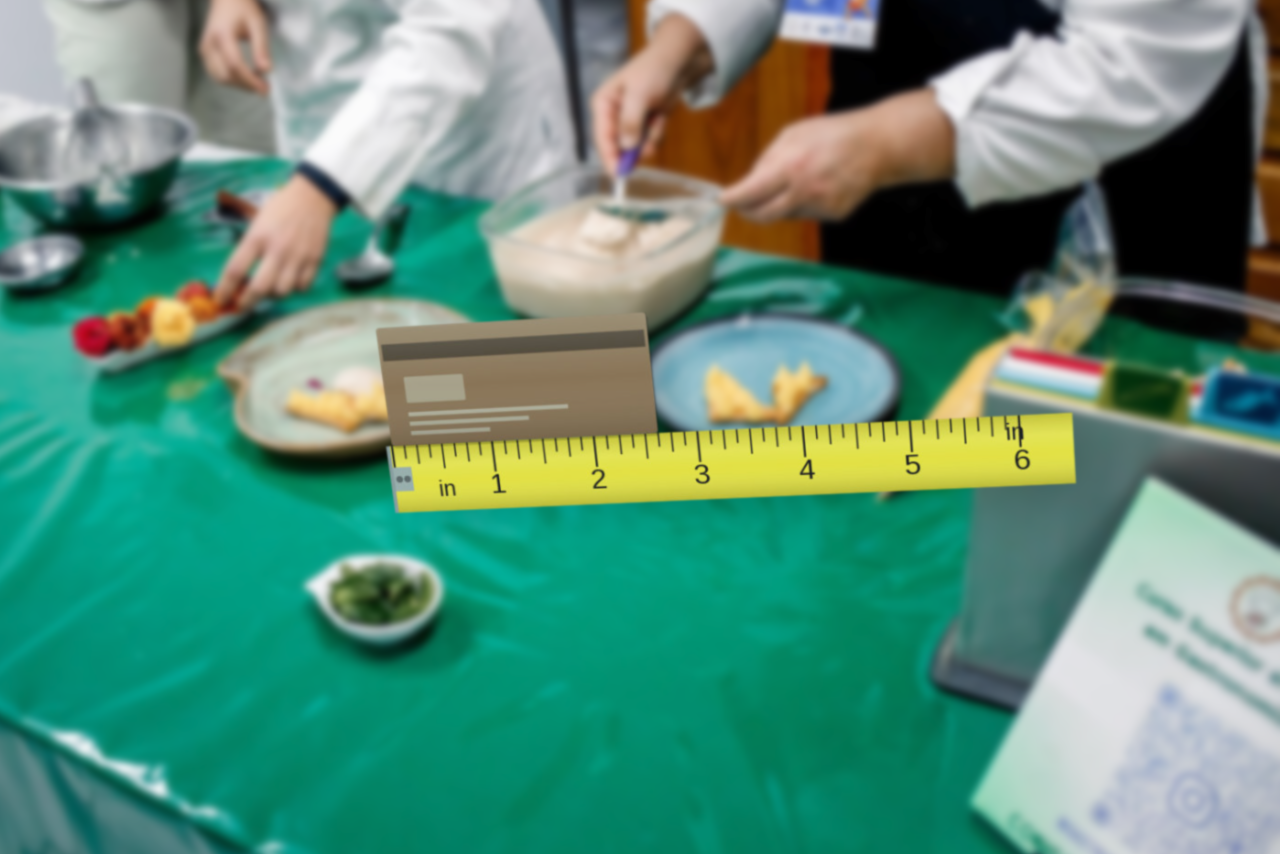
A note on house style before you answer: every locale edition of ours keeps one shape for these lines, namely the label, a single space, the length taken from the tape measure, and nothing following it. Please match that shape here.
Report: 2.625 in
